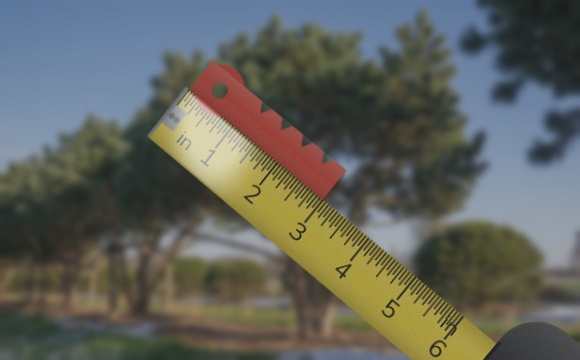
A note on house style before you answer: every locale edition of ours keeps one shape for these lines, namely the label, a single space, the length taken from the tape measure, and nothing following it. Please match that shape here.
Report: 3 in
